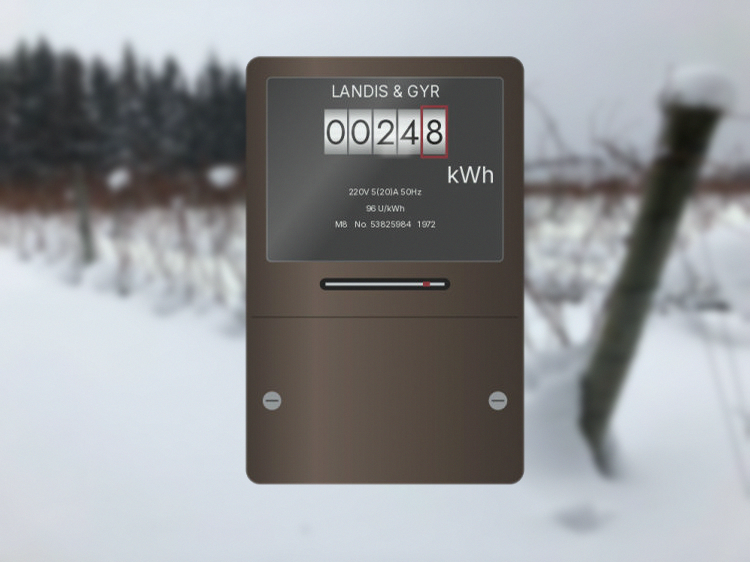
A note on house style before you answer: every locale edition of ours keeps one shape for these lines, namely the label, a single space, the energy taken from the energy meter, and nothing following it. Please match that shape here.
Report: 24.8 kWh
